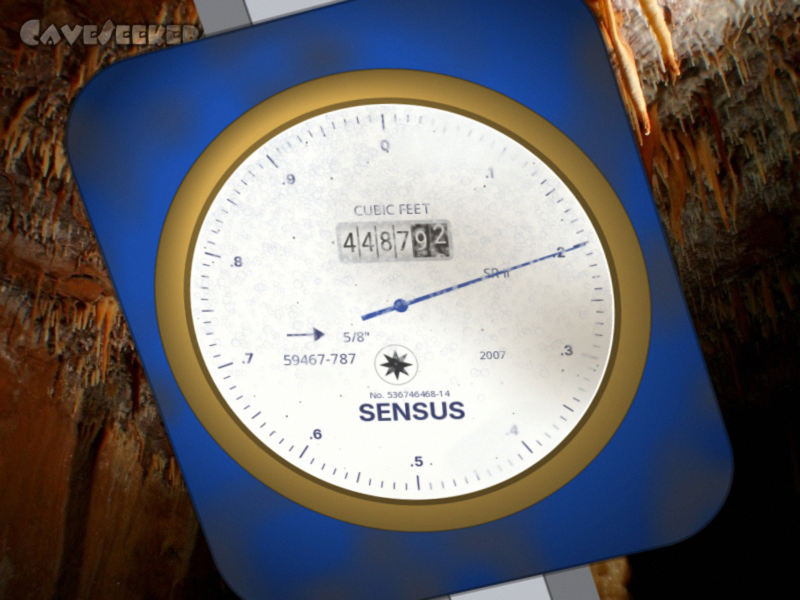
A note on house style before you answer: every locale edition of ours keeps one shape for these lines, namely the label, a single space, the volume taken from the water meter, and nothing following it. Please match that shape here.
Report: 448792.20 ft³
